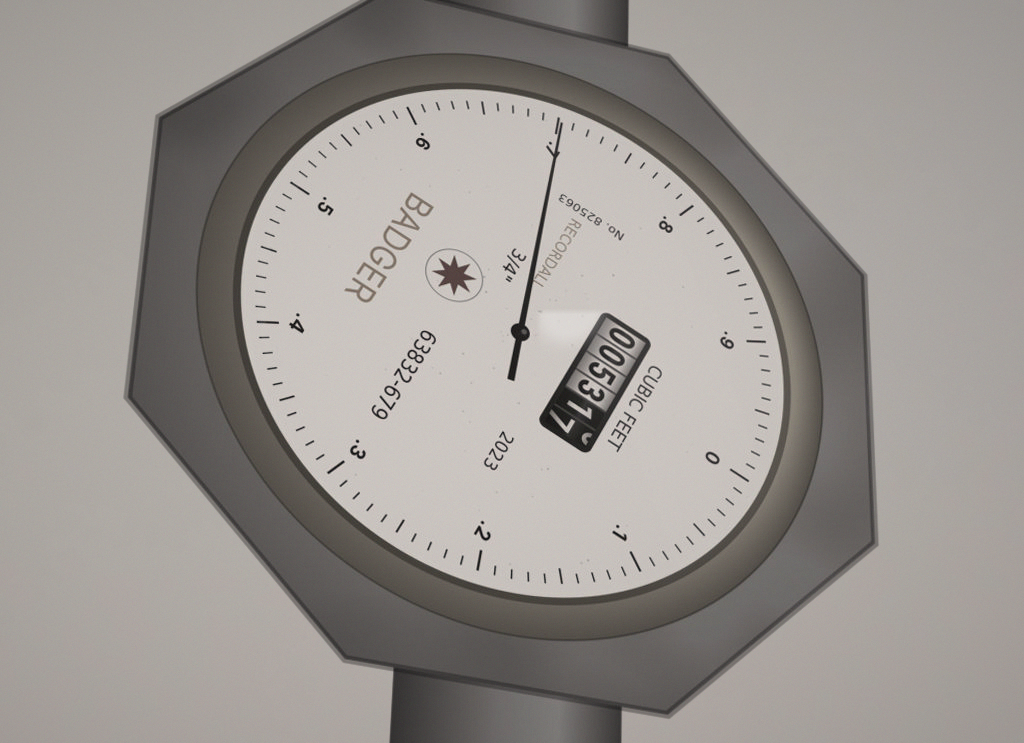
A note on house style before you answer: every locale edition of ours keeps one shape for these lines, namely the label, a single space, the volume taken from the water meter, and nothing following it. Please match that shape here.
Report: 5316.70 ft³
